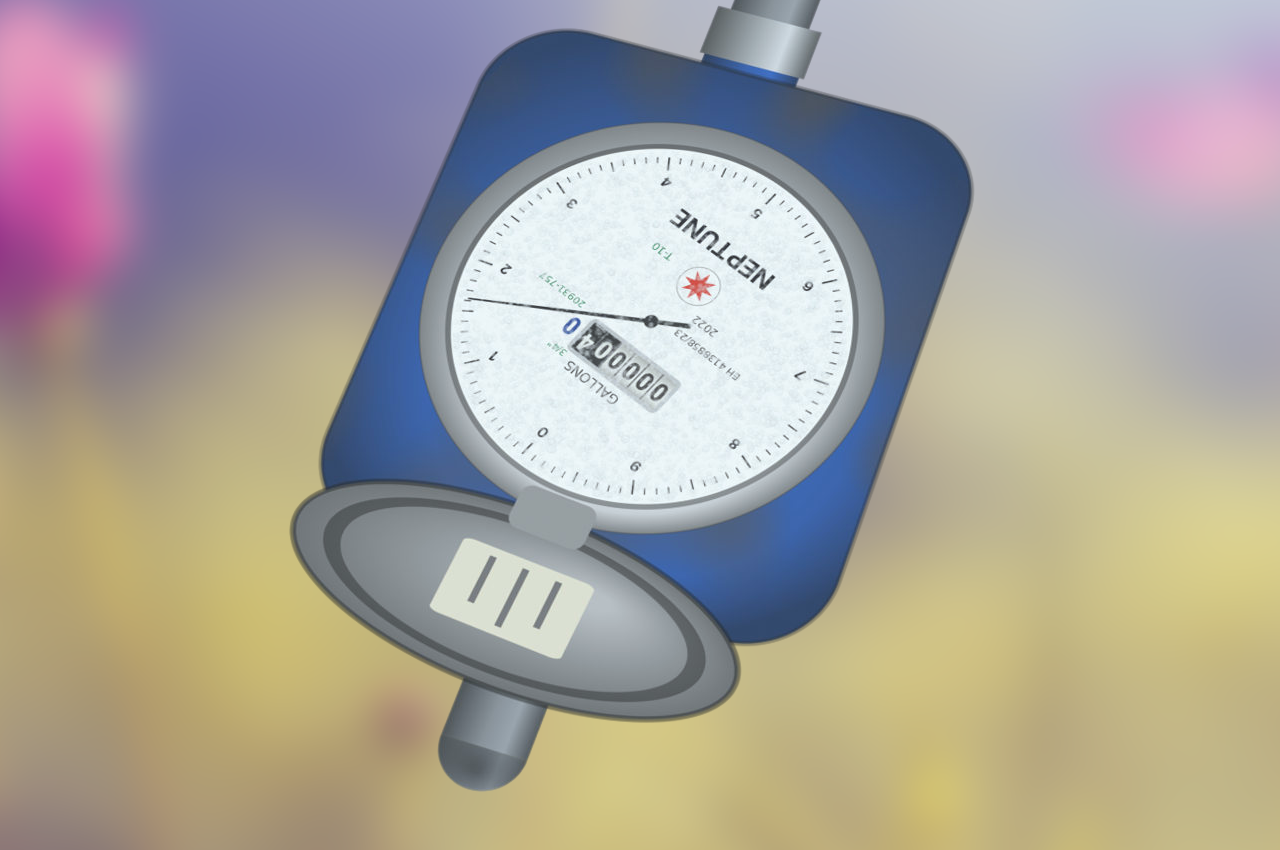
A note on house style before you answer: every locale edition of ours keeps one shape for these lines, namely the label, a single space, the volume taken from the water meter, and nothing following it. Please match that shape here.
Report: 41.6 gal
